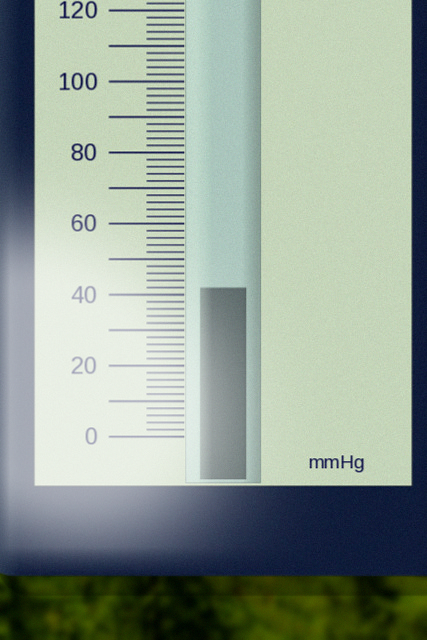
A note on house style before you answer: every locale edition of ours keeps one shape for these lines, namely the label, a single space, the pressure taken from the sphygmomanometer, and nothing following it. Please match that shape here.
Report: 42 mmHg
